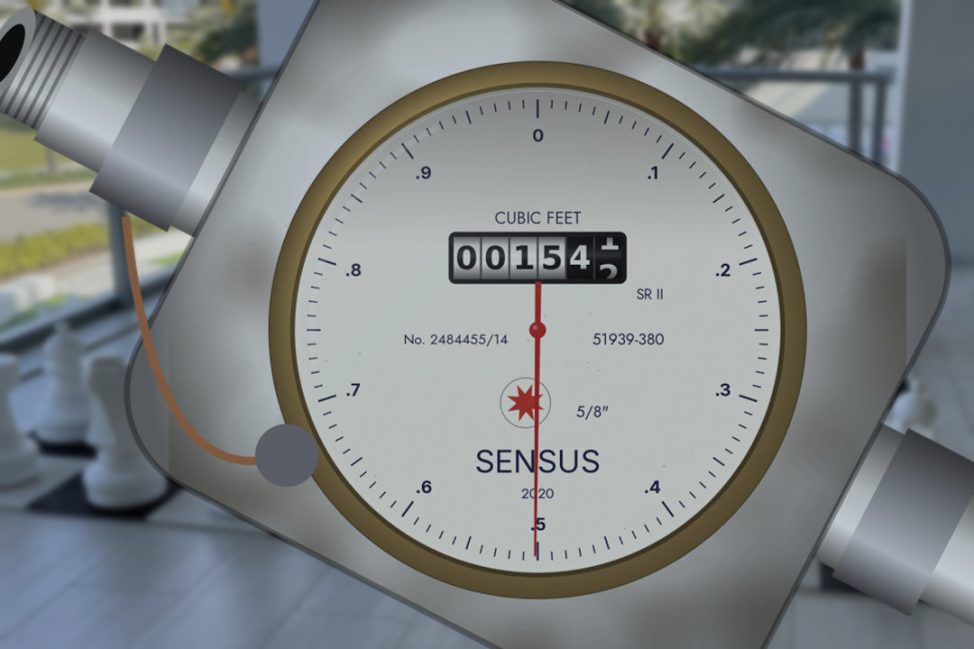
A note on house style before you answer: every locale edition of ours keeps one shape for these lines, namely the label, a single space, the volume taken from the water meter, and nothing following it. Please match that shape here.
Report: 1541.50 ft³
